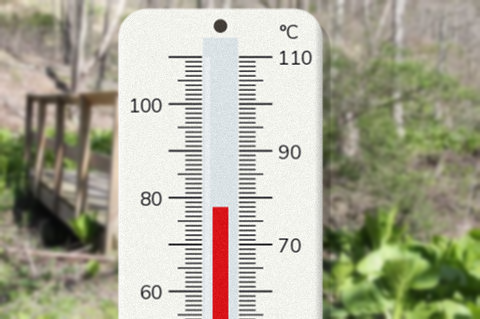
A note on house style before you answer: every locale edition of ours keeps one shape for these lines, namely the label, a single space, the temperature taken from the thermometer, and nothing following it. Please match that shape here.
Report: 78 °C
